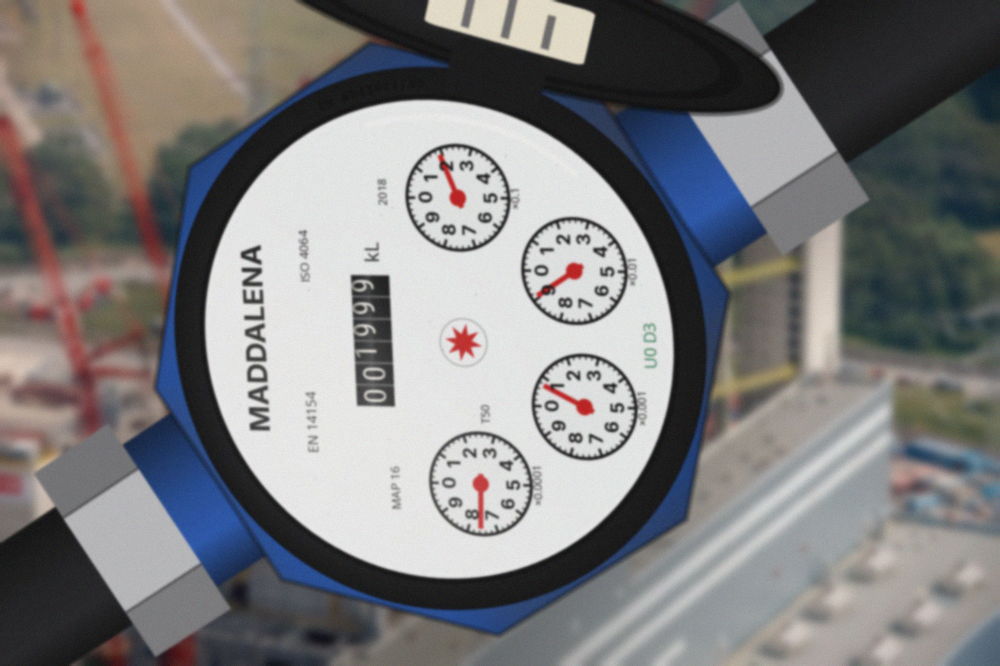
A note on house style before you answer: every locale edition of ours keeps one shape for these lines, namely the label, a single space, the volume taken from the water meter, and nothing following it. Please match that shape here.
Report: 1999.1907 kL
